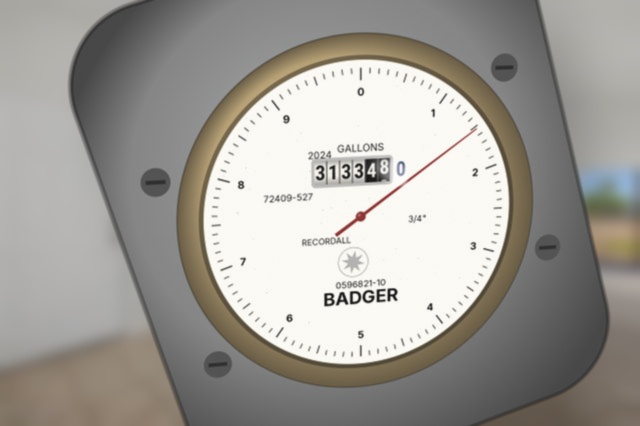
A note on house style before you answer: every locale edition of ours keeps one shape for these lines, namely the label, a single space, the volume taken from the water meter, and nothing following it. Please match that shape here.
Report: 3133481.5 gal
